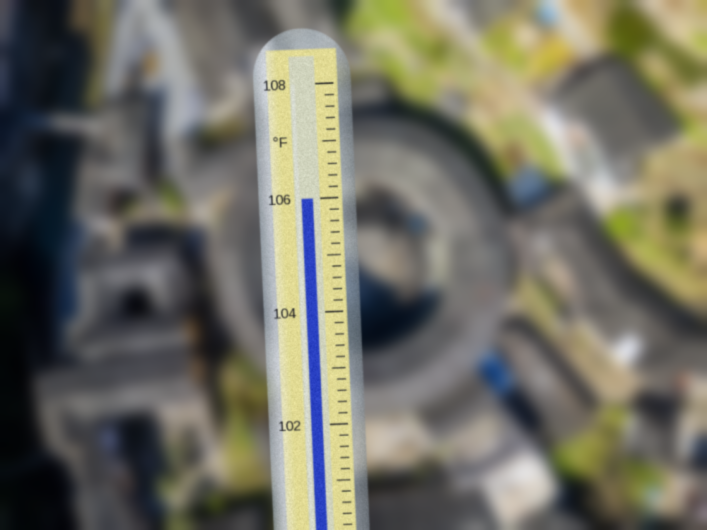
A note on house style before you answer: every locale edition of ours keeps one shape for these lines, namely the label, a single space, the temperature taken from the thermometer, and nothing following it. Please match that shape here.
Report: 106 °F
